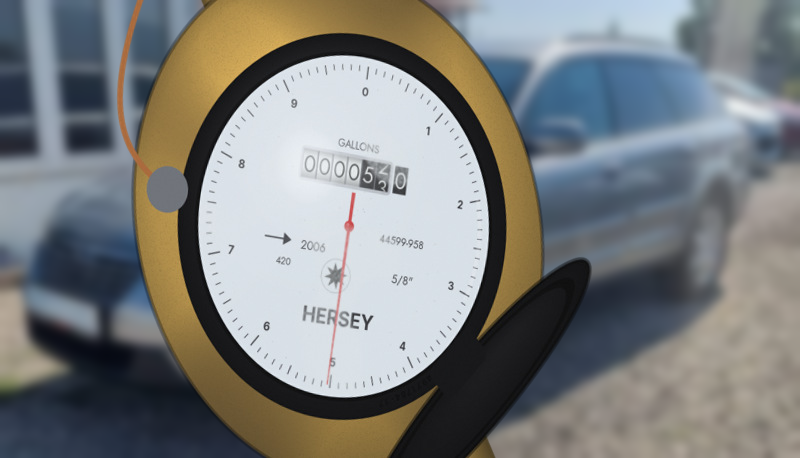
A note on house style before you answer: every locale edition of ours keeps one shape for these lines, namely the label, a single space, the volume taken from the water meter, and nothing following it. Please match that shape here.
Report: 525.0 gal
